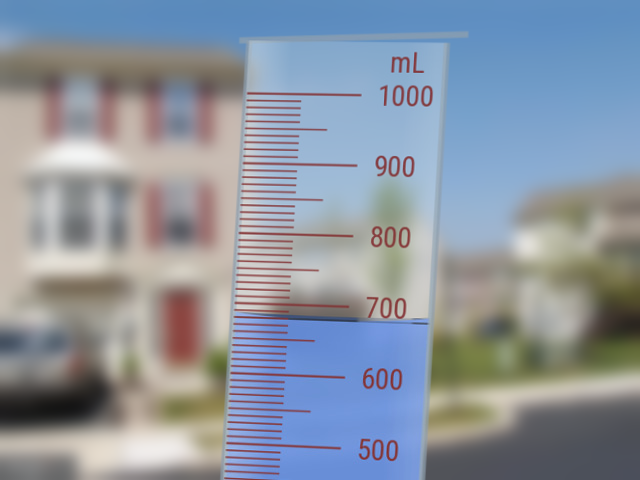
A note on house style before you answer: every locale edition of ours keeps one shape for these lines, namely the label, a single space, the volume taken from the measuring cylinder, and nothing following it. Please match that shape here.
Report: 680 mL
